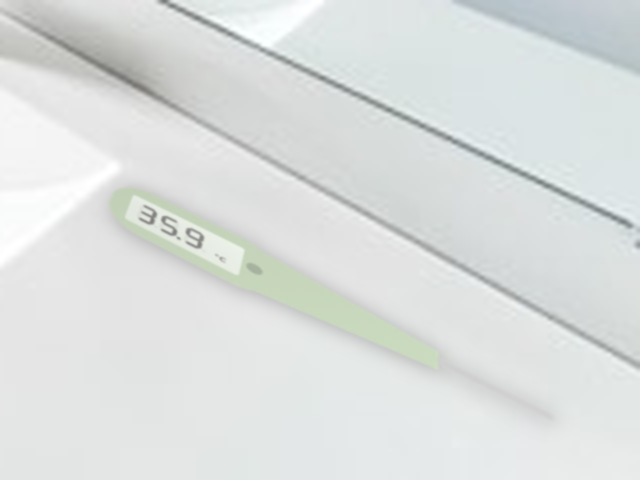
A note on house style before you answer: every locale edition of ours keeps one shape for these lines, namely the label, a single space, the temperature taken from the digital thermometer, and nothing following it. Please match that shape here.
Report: 35.9 °C
